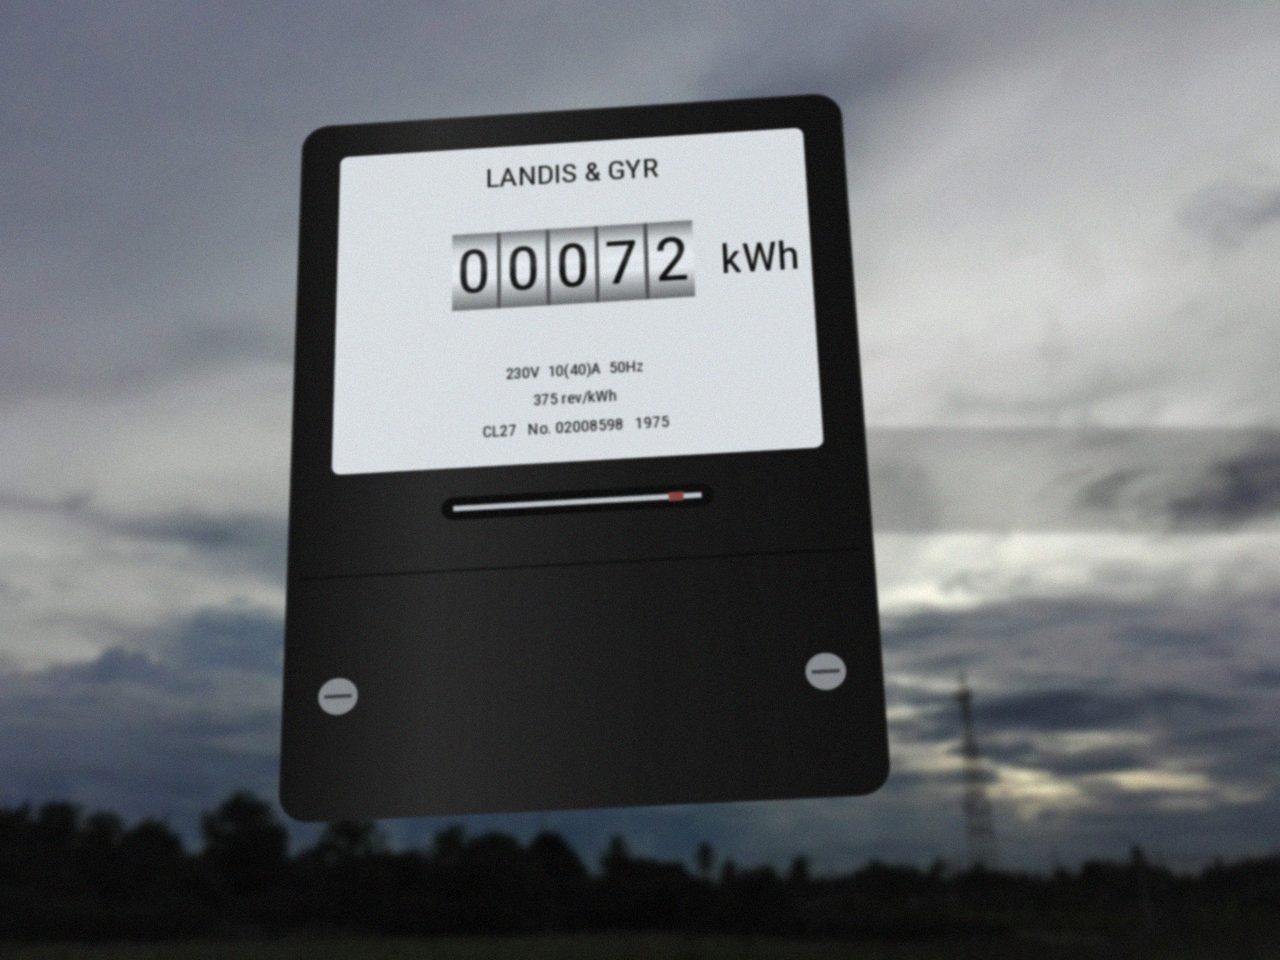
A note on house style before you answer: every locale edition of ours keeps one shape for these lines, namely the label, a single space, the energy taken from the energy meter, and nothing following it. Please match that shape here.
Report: 72 kWh
